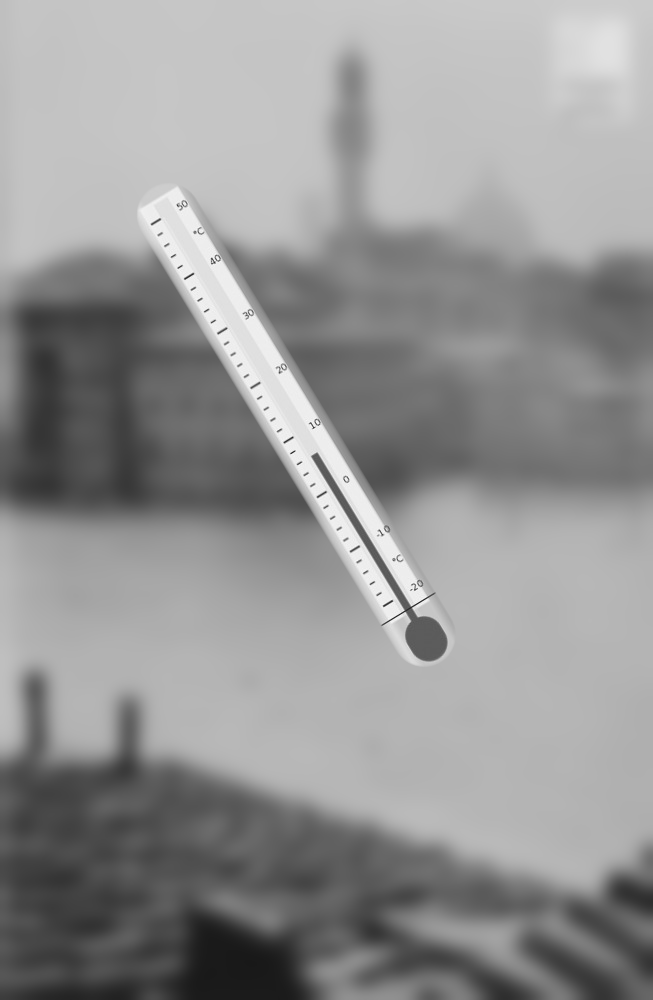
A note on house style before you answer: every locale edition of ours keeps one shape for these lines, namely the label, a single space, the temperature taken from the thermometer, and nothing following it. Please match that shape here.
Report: 6 °C
